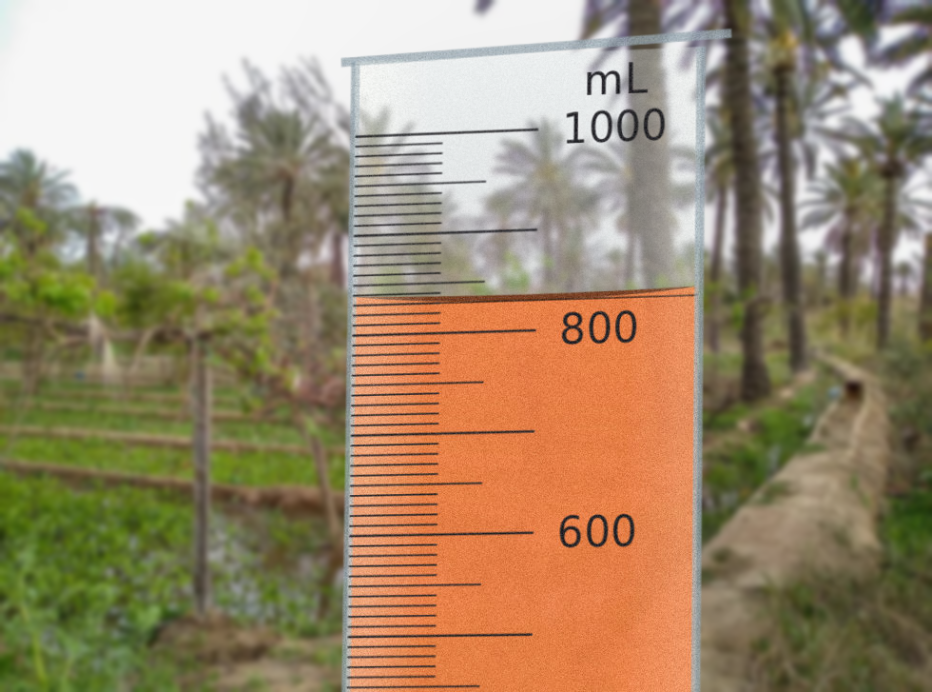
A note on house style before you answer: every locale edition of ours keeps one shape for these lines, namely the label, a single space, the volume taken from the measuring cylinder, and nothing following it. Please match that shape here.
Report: 830 mL
